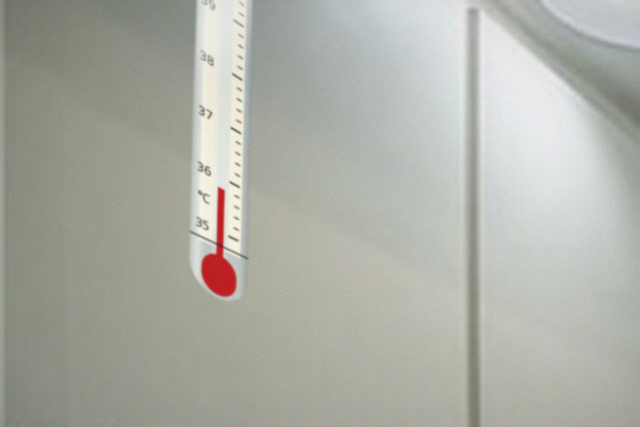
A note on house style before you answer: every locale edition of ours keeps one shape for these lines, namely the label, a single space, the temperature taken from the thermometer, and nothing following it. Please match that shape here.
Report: 35.8 °C
